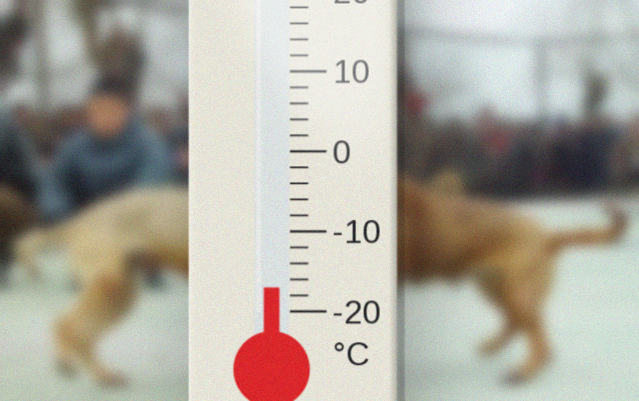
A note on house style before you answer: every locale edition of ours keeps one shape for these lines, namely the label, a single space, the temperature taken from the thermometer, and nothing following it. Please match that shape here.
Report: -17 °C
